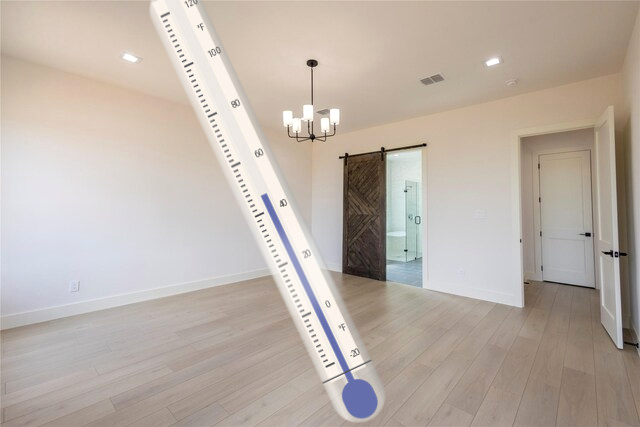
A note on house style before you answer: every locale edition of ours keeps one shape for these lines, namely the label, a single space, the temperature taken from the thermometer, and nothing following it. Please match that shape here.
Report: 46 °F
